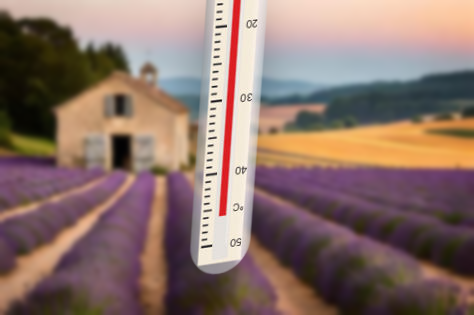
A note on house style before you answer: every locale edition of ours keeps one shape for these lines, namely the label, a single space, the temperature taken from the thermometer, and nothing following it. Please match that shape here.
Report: 46 °C
